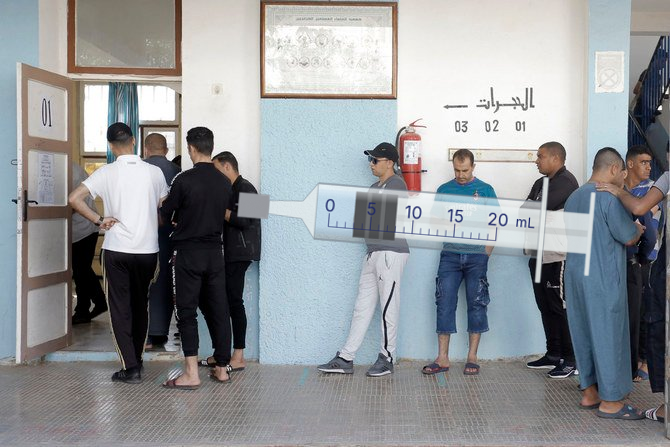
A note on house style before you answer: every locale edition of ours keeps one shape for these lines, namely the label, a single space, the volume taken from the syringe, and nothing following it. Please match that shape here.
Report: 3 mL
